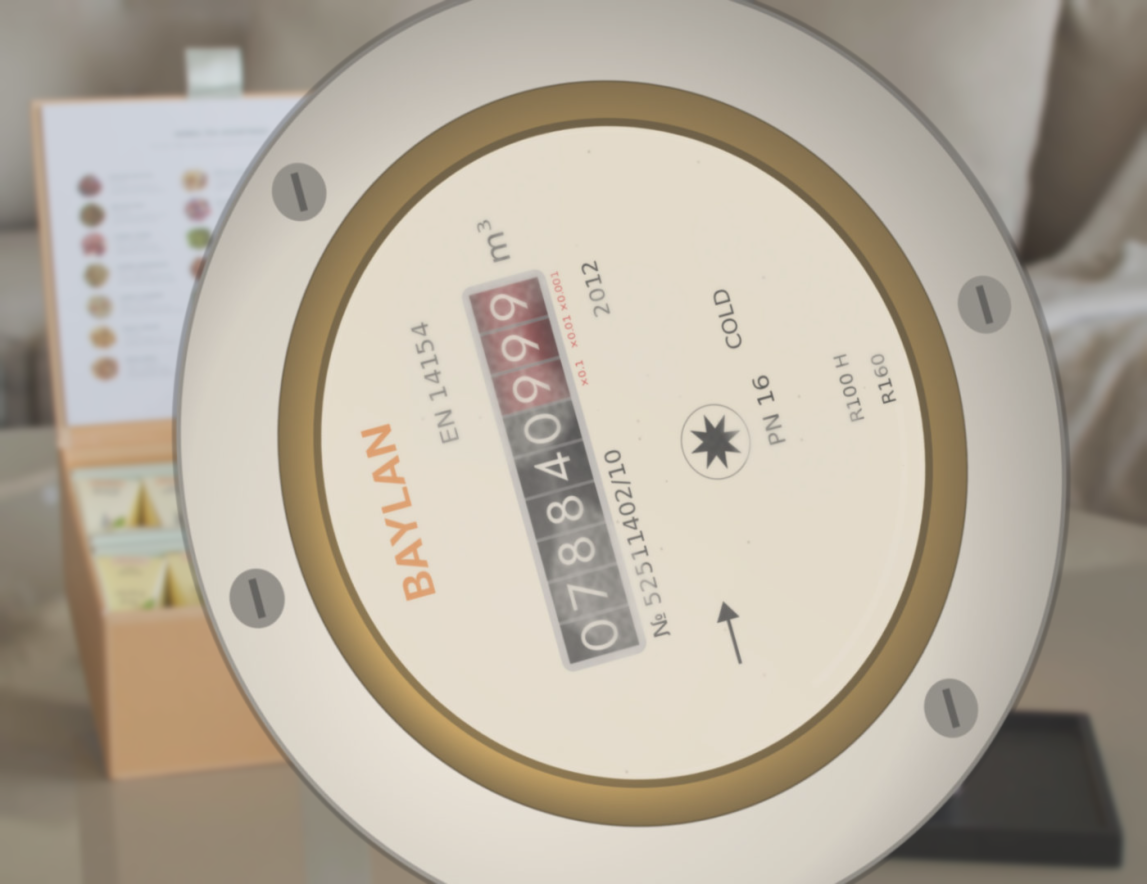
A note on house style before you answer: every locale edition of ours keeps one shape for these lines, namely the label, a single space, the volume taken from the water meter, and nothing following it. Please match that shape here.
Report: 78840.999 m³
